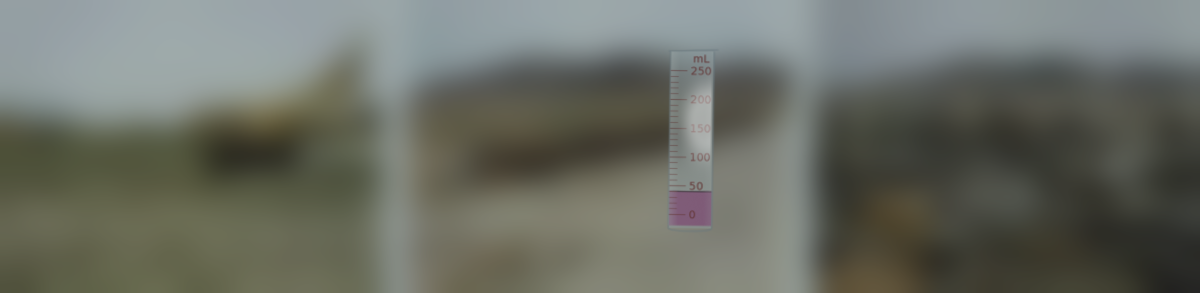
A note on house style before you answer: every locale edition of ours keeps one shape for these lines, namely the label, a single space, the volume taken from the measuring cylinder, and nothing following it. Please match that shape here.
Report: 40 mL
